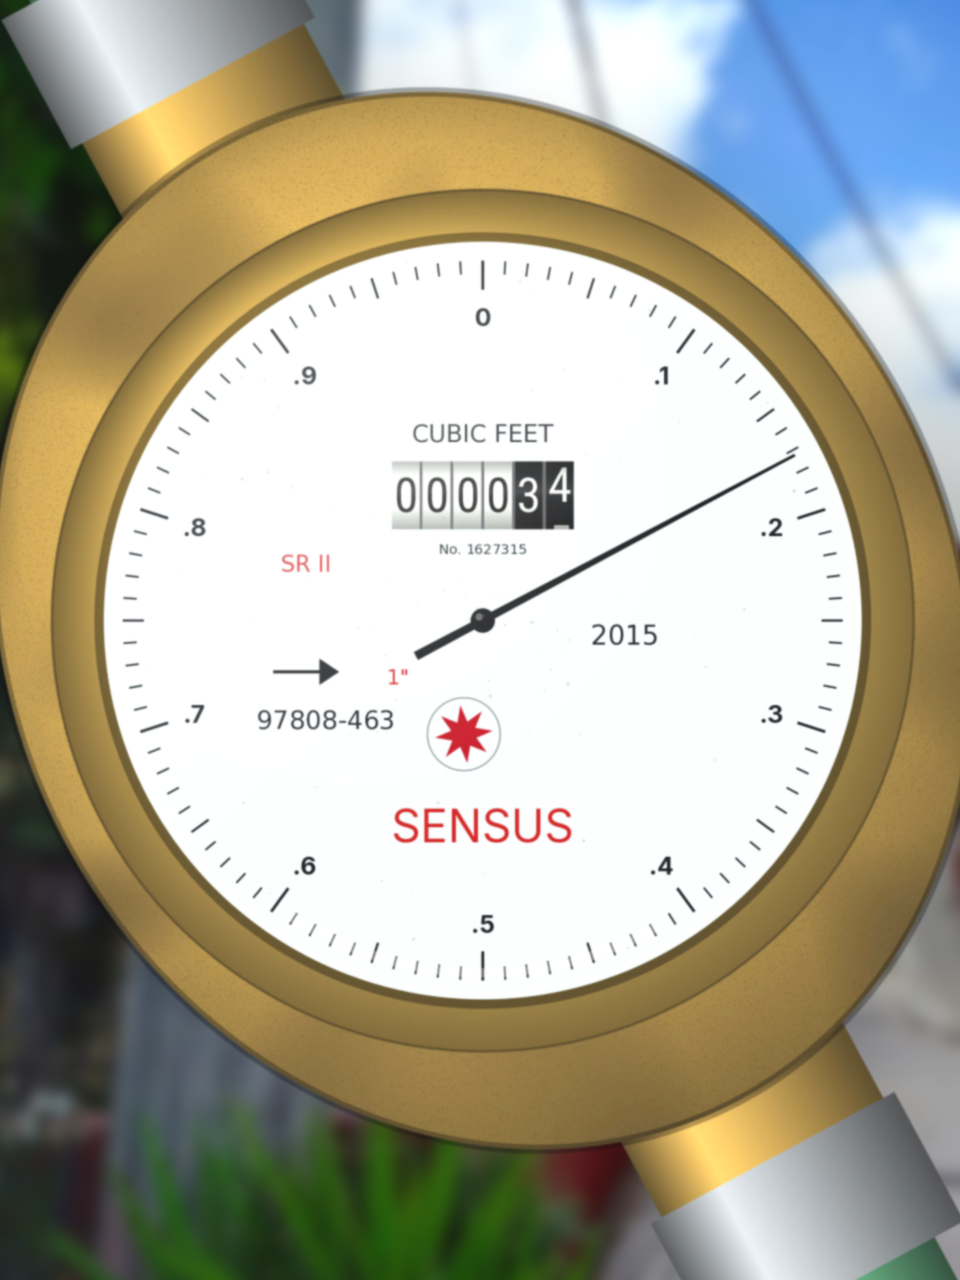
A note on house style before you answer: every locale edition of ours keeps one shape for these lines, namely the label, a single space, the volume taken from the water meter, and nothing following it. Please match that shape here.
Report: 34.17 ft³
